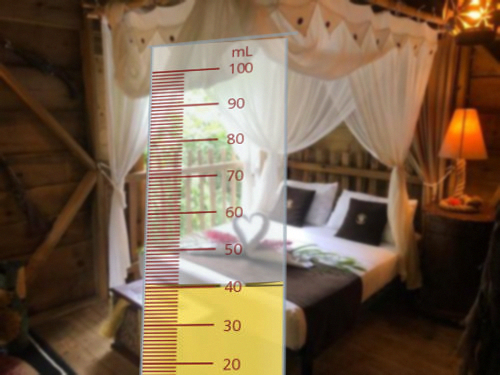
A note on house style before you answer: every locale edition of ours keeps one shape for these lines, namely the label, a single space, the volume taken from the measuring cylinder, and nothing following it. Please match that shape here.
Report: 40 mL
